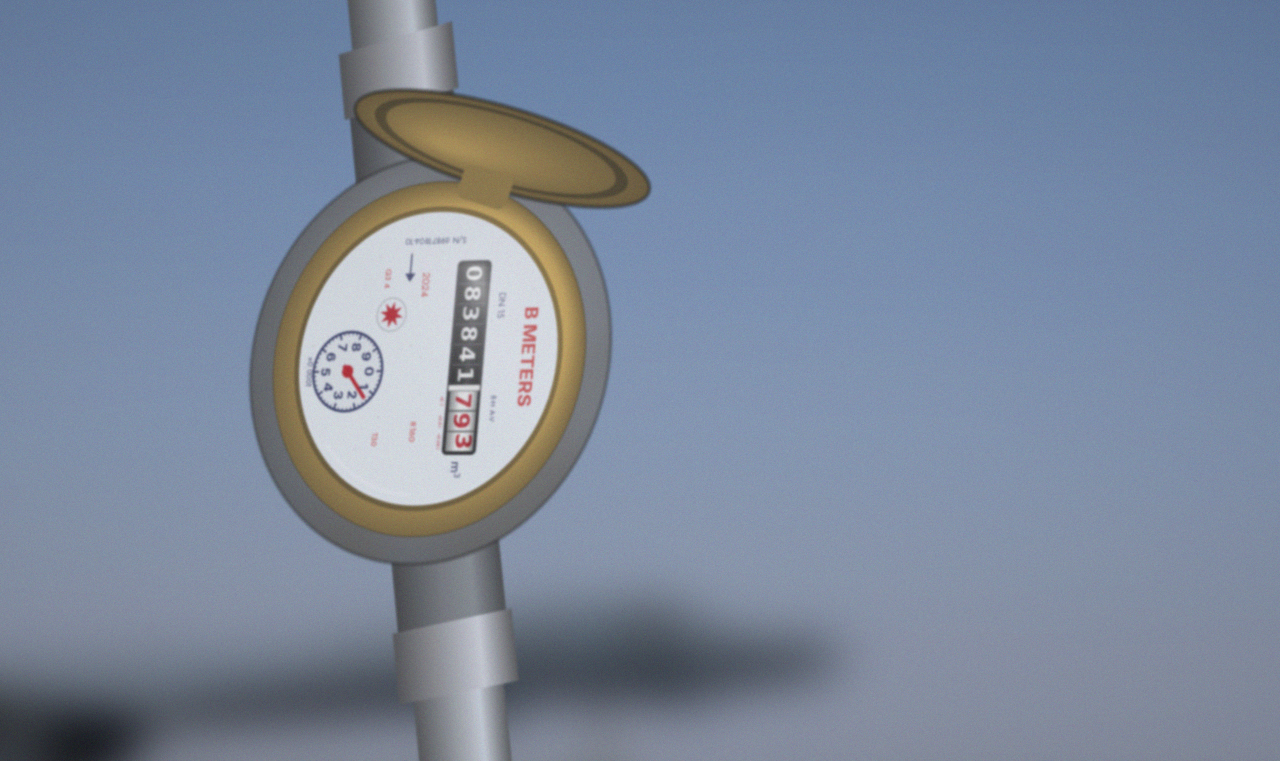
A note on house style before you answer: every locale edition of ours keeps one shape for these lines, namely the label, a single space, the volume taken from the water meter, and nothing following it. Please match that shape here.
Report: 83841.7931 m³
